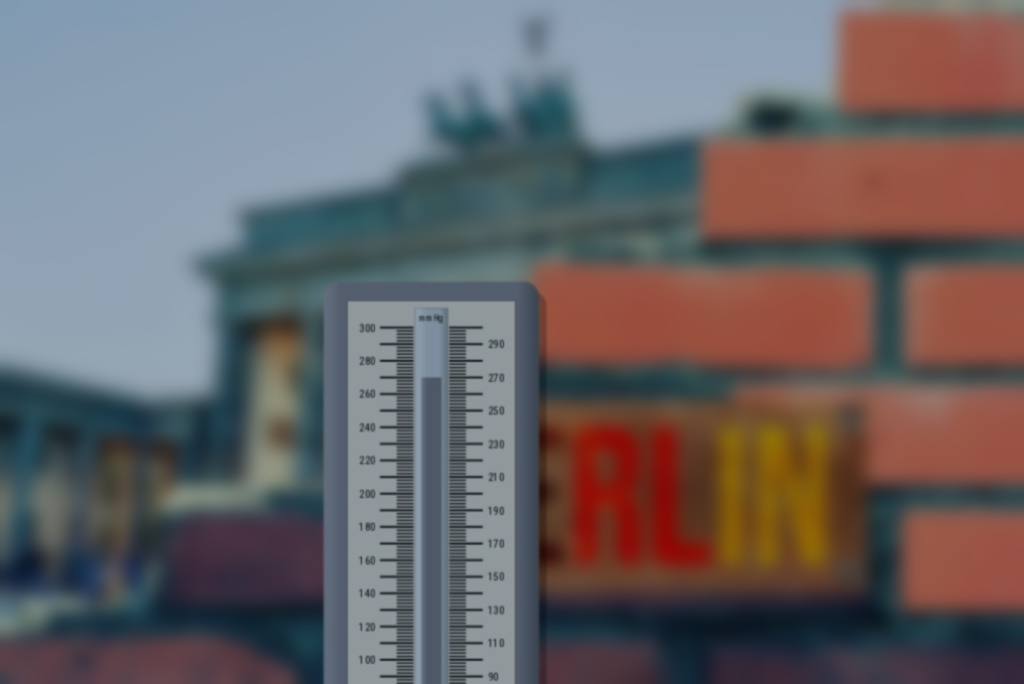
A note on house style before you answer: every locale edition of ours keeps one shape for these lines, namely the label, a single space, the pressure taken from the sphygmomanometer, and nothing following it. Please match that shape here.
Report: 270 mmHg
